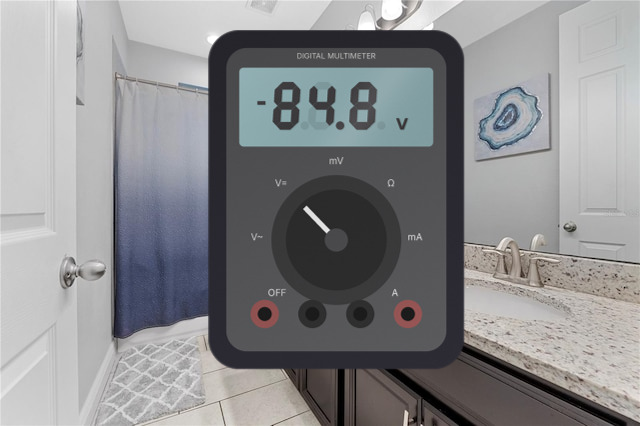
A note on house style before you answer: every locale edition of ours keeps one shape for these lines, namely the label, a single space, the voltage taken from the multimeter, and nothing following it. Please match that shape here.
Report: -84.8 V
